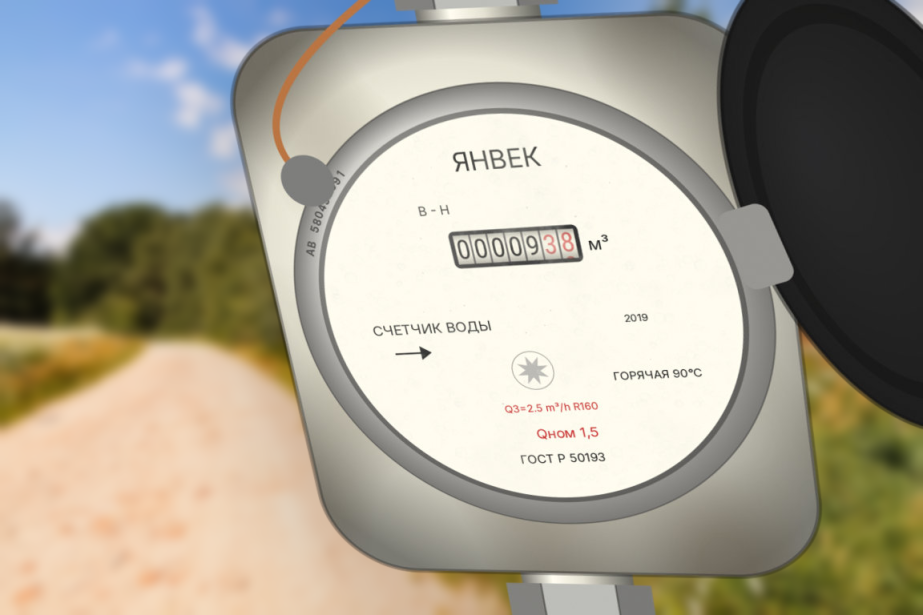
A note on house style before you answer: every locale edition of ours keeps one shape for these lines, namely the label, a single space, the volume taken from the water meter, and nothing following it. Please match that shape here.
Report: 9.38 m³
